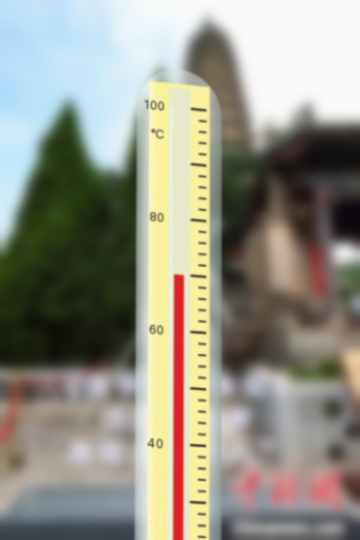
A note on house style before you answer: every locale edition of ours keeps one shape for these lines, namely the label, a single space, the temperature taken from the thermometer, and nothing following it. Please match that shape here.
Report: 70 °C
